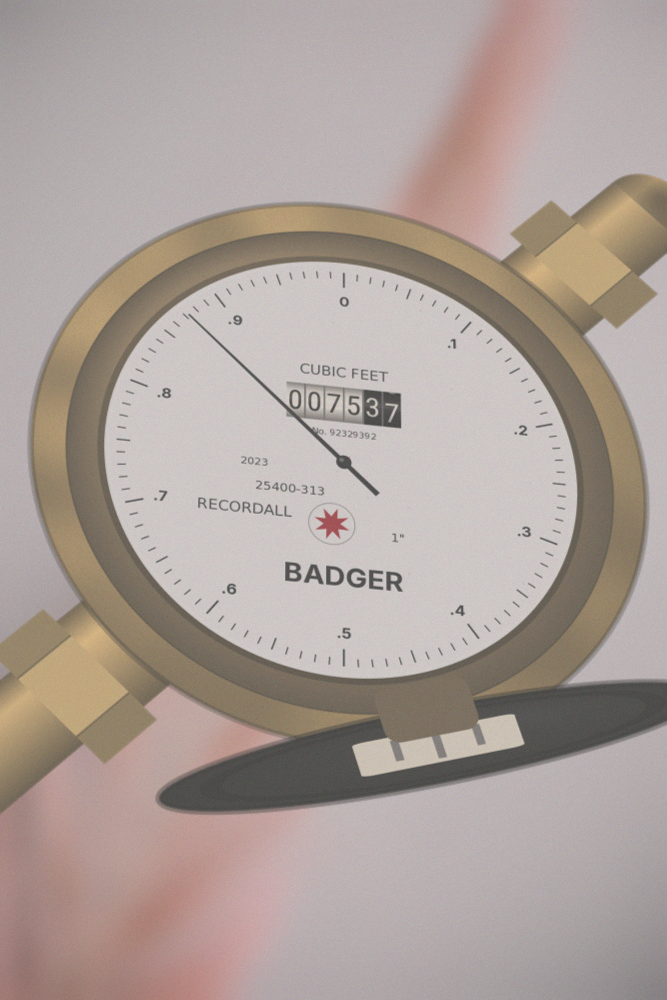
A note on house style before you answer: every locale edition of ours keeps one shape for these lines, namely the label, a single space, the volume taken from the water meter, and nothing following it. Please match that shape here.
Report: 7536.87 ft³
